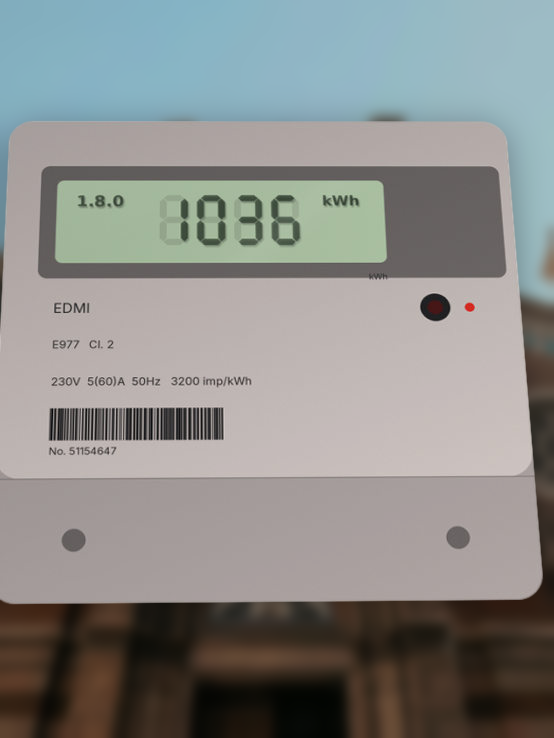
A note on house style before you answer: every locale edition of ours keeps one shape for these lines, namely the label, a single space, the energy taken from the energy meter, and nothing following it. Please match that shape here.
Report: 1036 kWh
